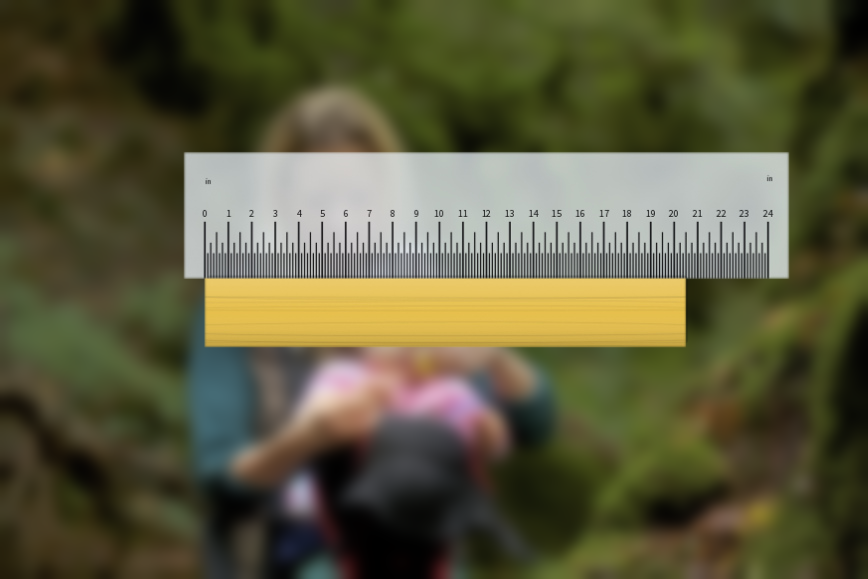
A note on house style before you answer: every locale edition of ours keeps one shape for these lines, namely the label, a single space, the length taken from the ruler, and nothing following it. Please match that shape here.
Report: 20.5 in
